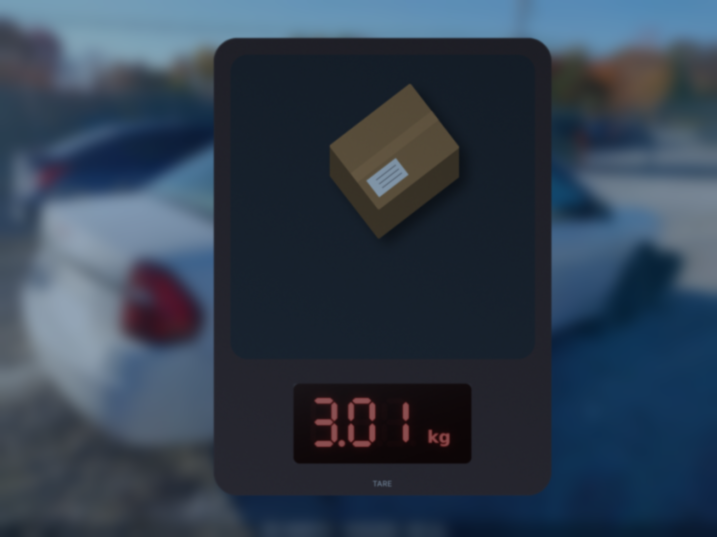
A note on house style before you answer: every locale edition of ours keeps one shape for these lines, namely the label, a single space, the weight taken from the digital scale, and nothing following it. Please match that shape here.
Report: 3.01 kg
